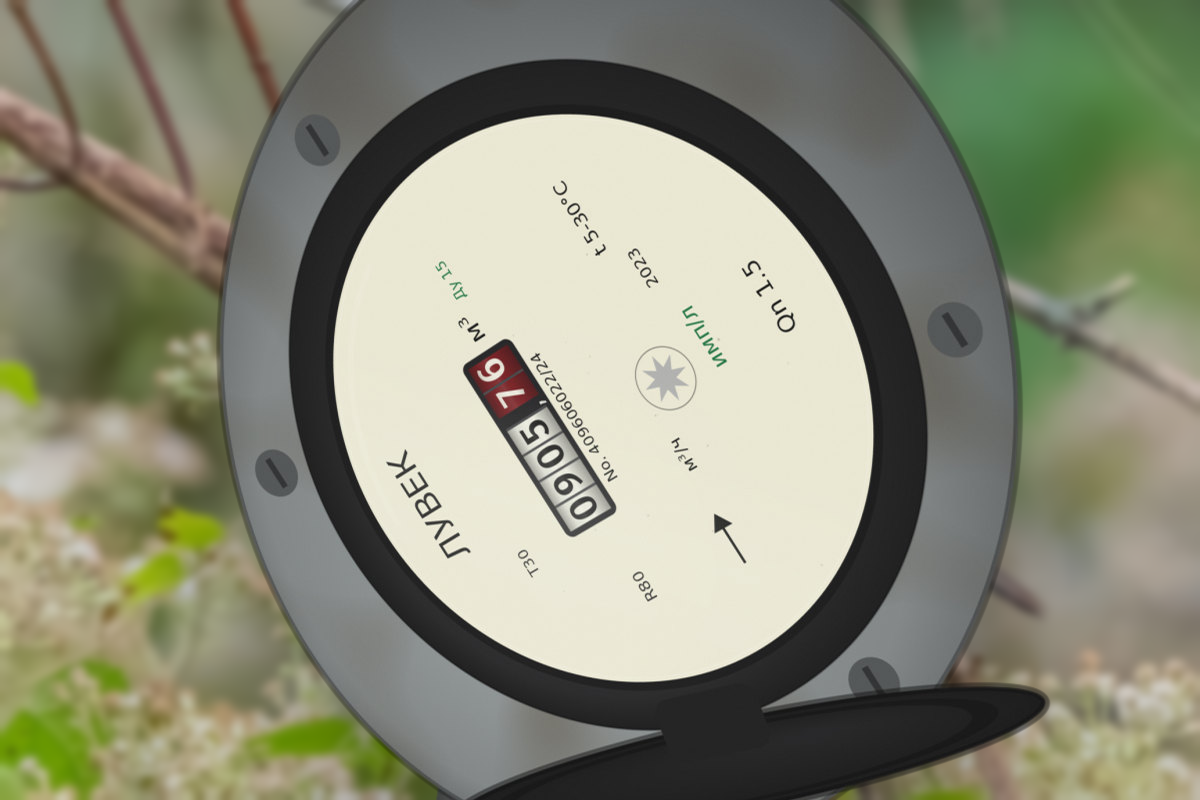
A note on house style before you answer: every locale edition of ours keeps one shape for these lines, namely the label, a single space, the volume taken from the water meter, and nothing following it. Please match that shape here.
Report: 905.76 m³
